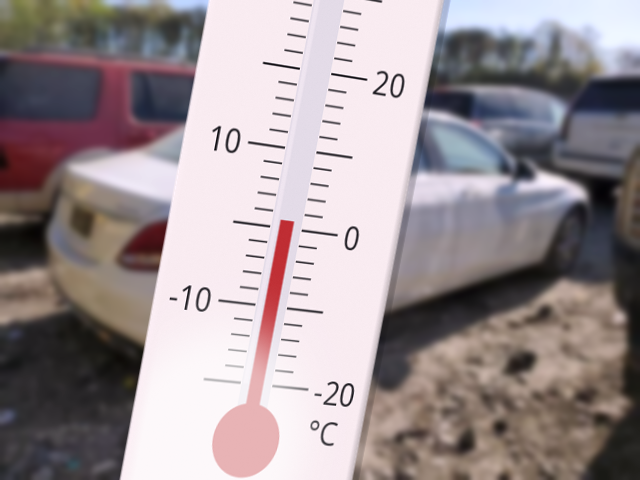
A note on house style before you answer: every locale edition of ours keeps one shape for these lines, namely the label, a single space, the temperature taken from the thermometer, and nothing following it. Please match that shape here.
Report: 1 °C
